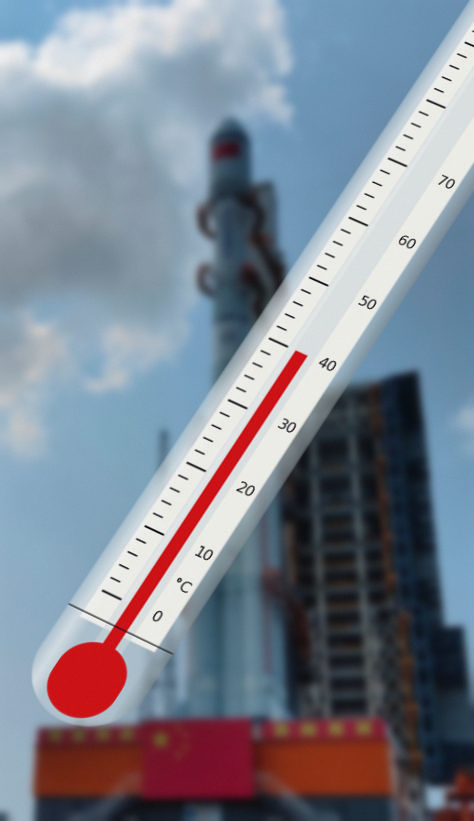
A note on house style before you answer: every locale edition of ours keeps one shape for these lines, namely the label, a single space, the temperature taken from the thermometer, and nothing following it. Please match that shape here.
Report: 40 °C
